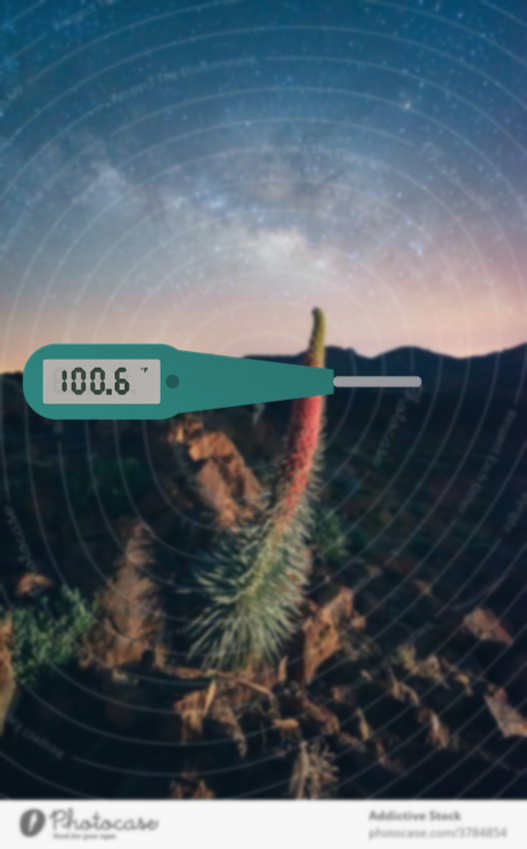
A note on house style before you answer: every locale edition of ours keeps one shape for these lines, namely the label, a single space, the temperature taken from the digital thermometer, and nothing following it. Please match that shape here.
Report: 100.6 °F
